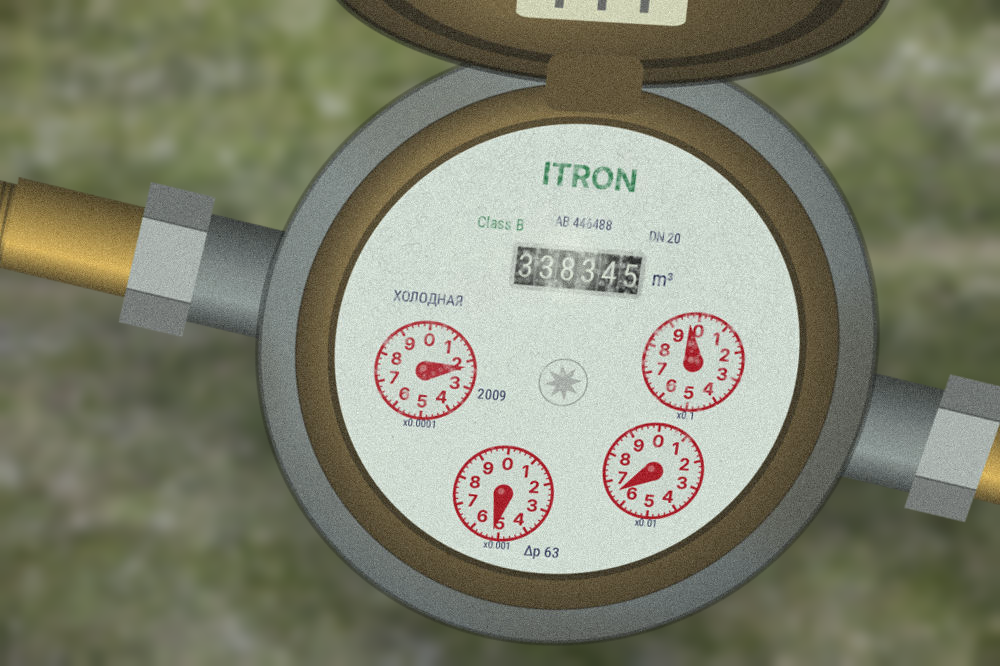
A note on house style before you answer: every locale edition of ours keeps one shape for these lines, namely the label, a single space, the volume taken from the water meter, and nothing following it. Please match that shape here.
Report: 338344.9652 m³
